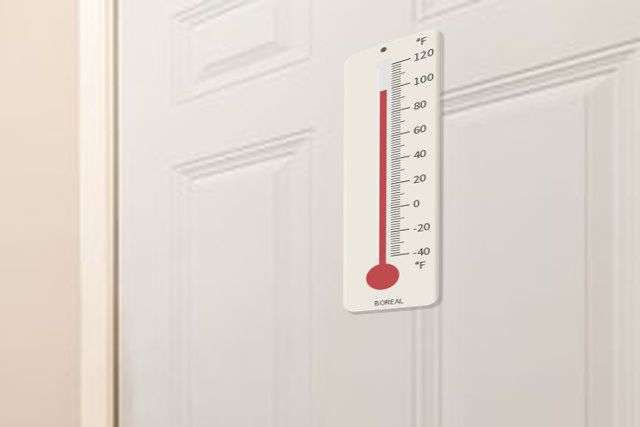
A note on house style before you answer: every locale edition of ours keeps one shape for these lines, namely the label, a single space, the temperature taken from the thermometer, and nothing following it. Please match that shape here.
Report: 100 °F
